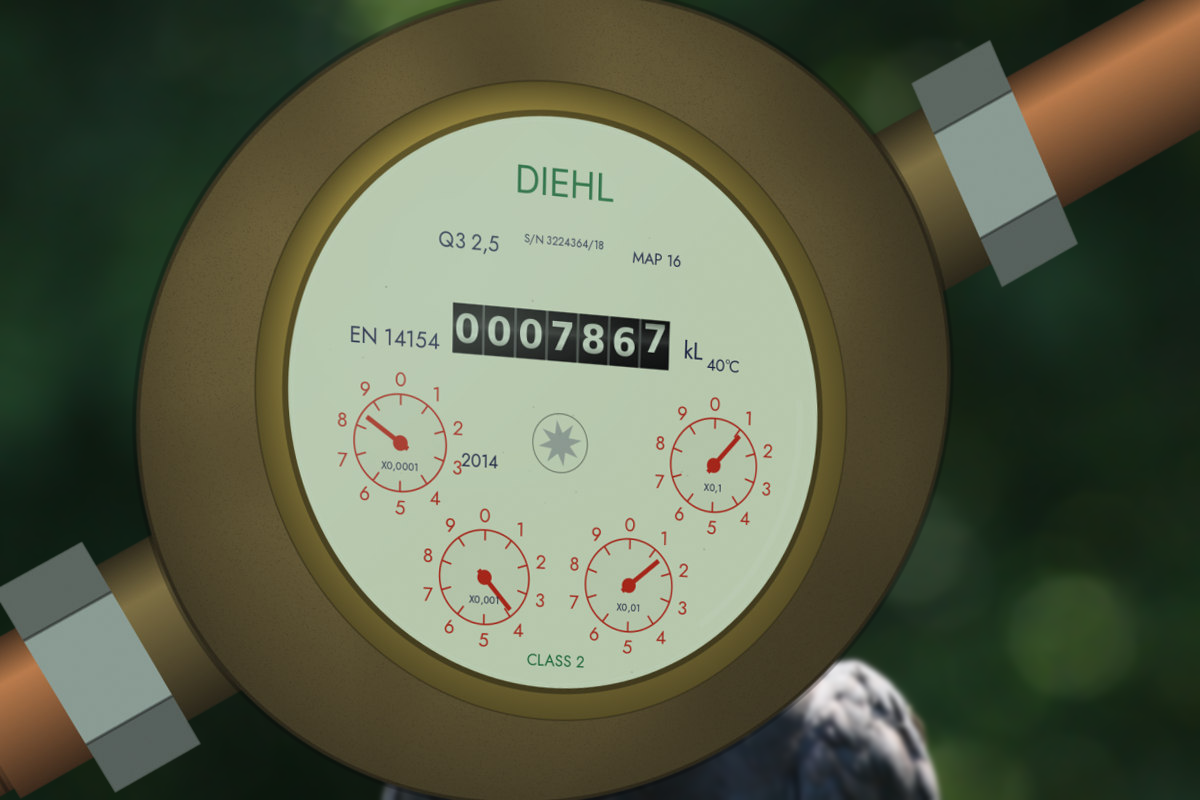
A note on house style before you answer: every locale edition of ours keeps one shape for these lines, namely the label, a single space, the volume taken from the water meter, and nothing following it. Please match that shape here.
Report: 7867.1138 kL
